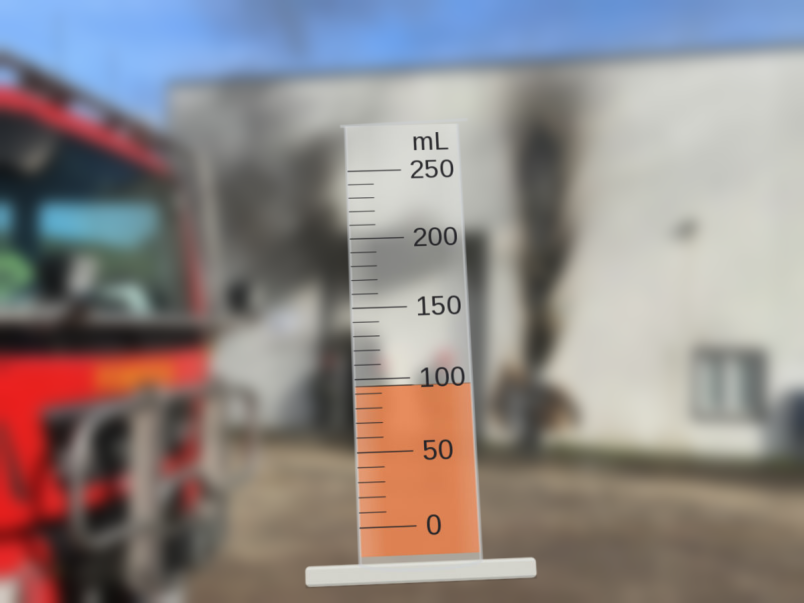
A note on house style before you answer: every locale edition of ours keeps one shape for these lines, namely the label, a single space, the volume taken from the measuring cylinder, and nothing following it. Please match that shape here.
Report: 95 mL
